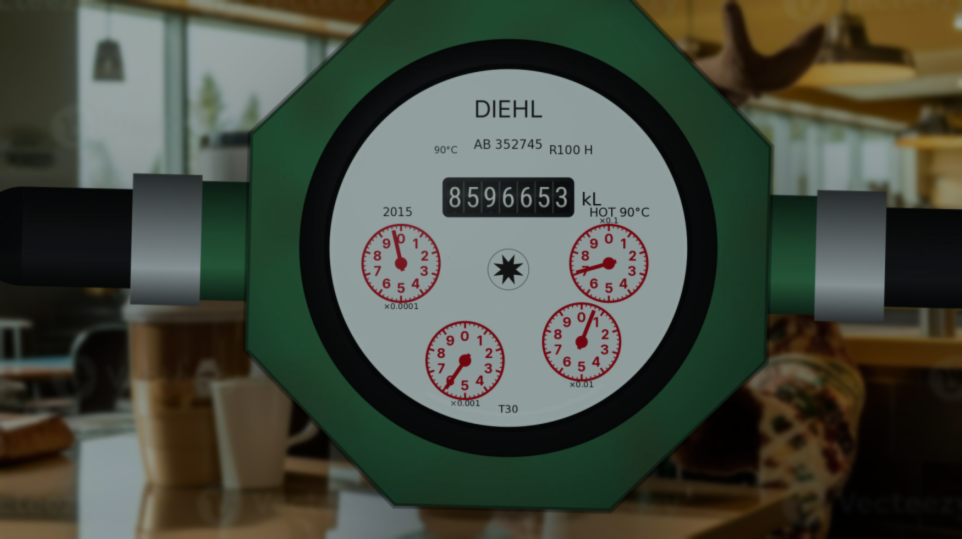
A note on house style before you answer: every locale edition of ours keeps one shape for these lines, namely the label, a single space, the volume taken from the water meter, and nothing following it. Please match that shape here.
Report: 8596653.7059 kL
